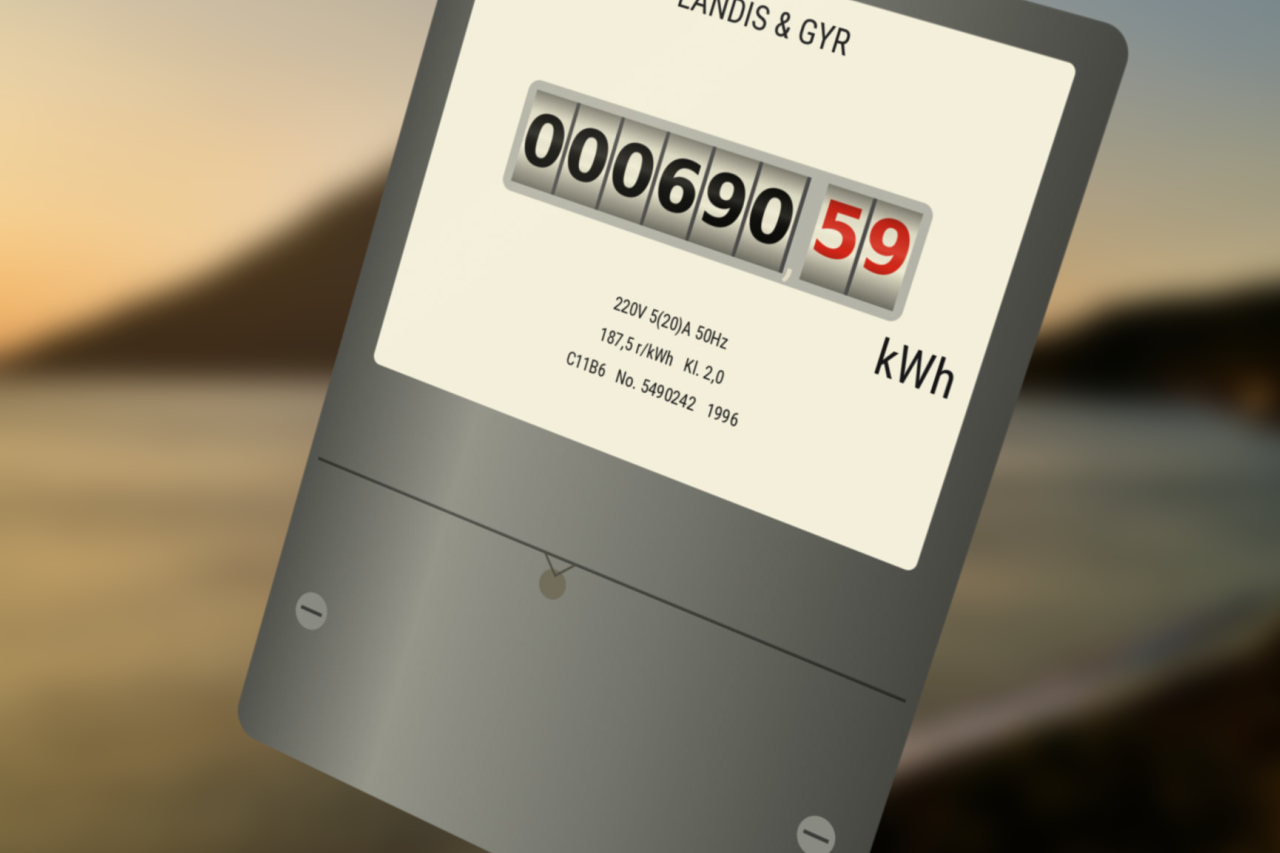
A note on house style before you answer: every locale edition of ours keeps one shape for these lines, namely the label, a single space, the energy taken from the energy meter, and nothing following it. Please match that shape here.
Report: 690.59 kWh
